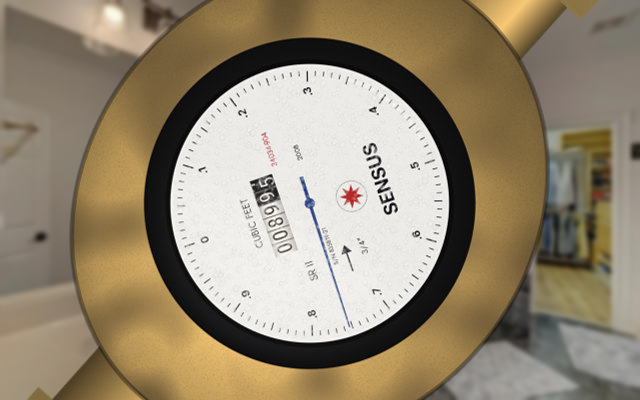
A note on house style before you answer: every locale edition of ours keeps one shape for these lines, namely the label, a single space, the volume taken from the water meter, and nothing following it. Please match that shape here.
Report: 8994.75 ft³
